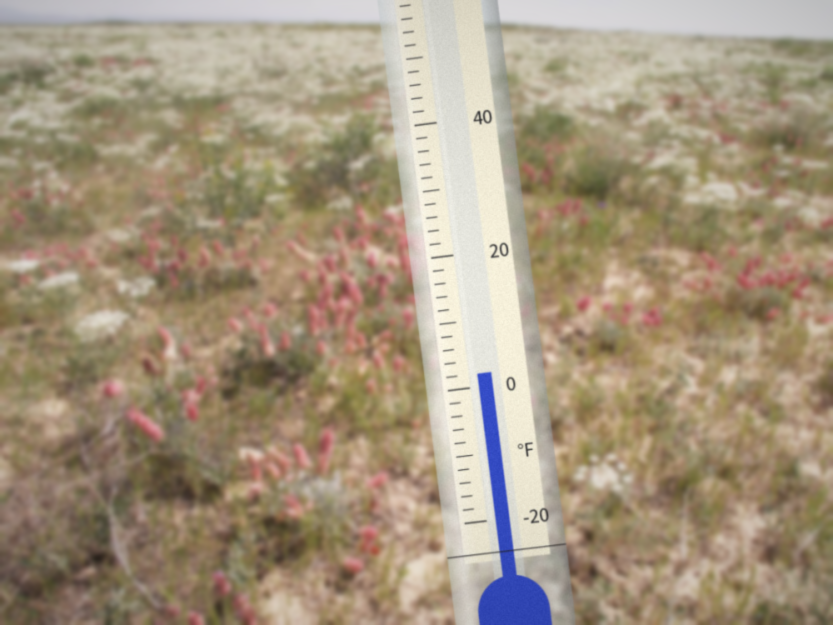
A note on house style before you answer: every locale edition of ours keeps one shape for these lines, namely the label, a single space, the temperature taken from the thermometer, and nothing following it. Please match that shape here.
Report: 2 °F
